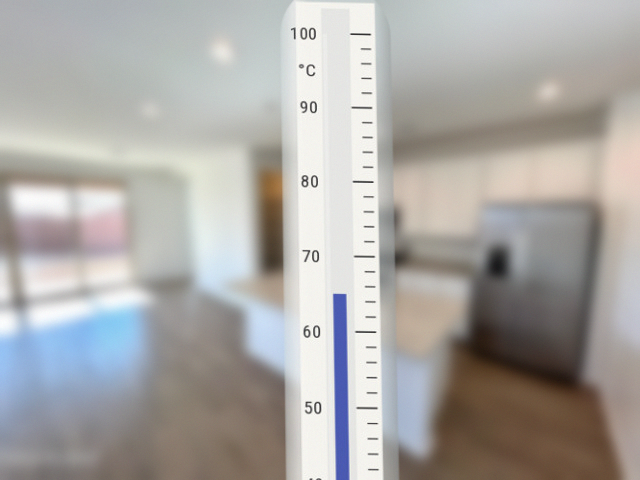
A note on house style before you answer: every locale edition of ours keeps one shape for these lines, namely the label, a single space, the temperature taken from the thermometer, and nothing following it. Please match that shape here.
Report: 65 °C
